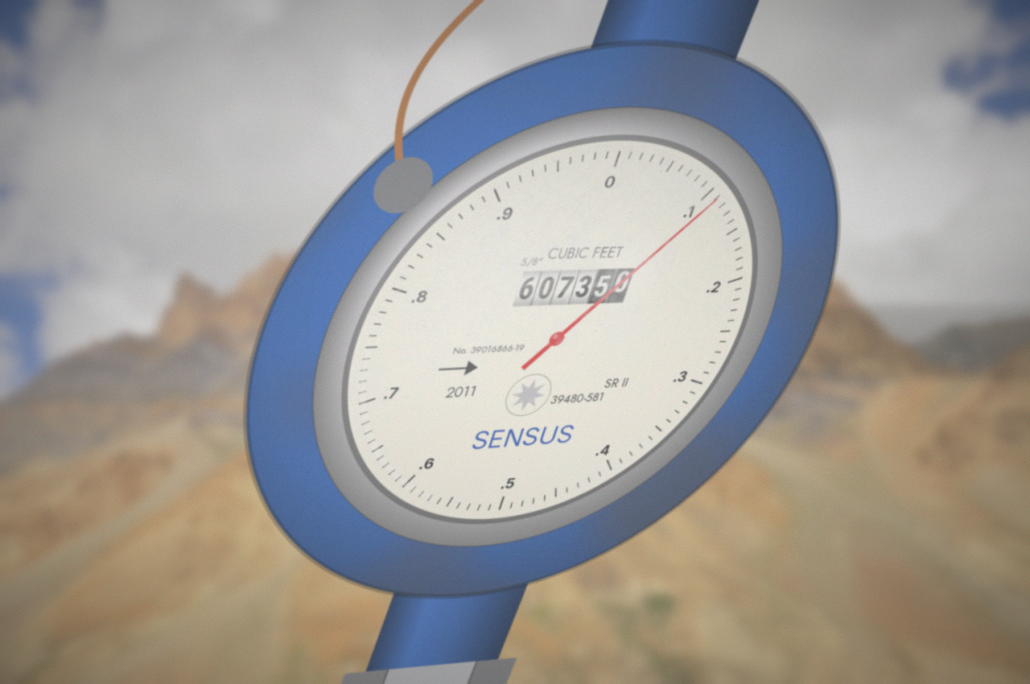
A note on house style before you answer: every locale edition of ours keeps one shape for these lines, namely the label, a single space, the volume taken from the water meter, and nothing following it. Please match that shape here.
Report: 607350.11 ft³
